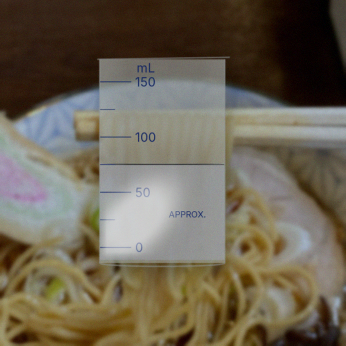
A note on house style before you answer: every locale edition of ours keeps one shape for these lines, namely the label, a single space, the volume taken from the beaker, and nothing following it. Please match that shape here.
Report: 75 mL
